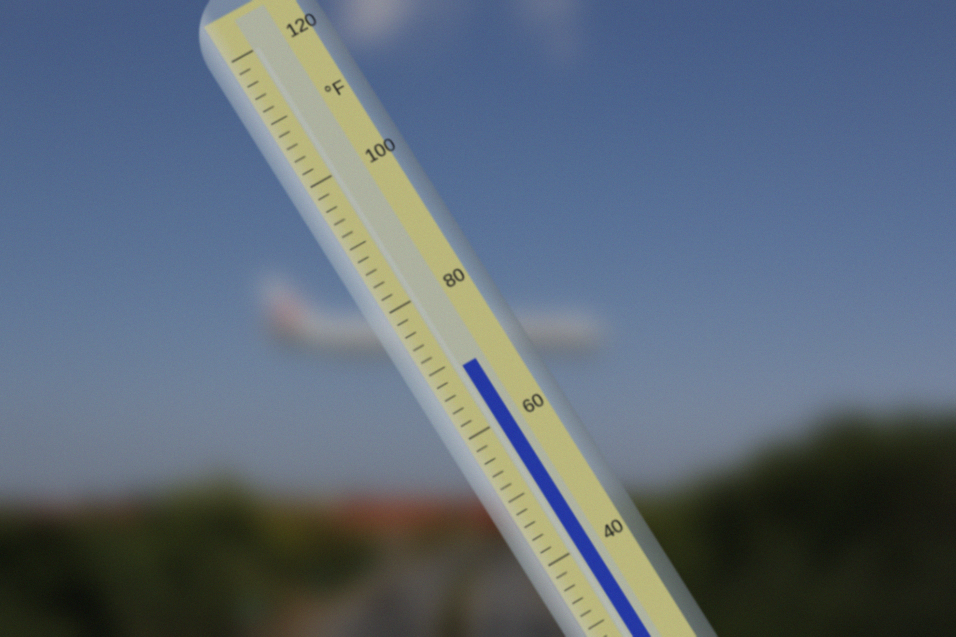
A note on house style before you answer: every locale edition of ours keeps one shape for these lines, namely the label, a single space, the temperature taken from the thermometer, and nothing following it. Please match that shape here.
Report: 69 °F
